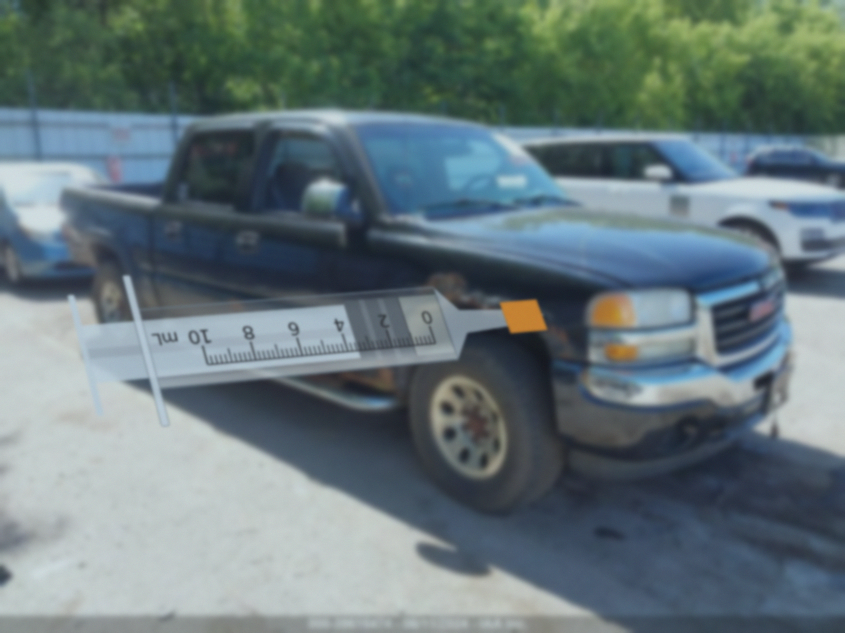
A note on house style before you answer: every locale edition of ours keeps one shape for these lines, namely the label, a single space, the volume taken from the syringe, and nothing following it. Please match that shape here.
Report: 1 mL
